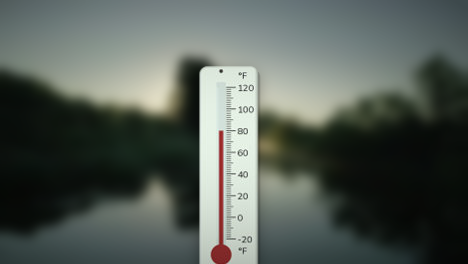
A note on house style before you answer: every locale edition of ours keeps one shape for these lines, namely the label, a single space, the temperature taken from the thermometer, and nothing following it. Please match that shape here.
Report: 80 °F
